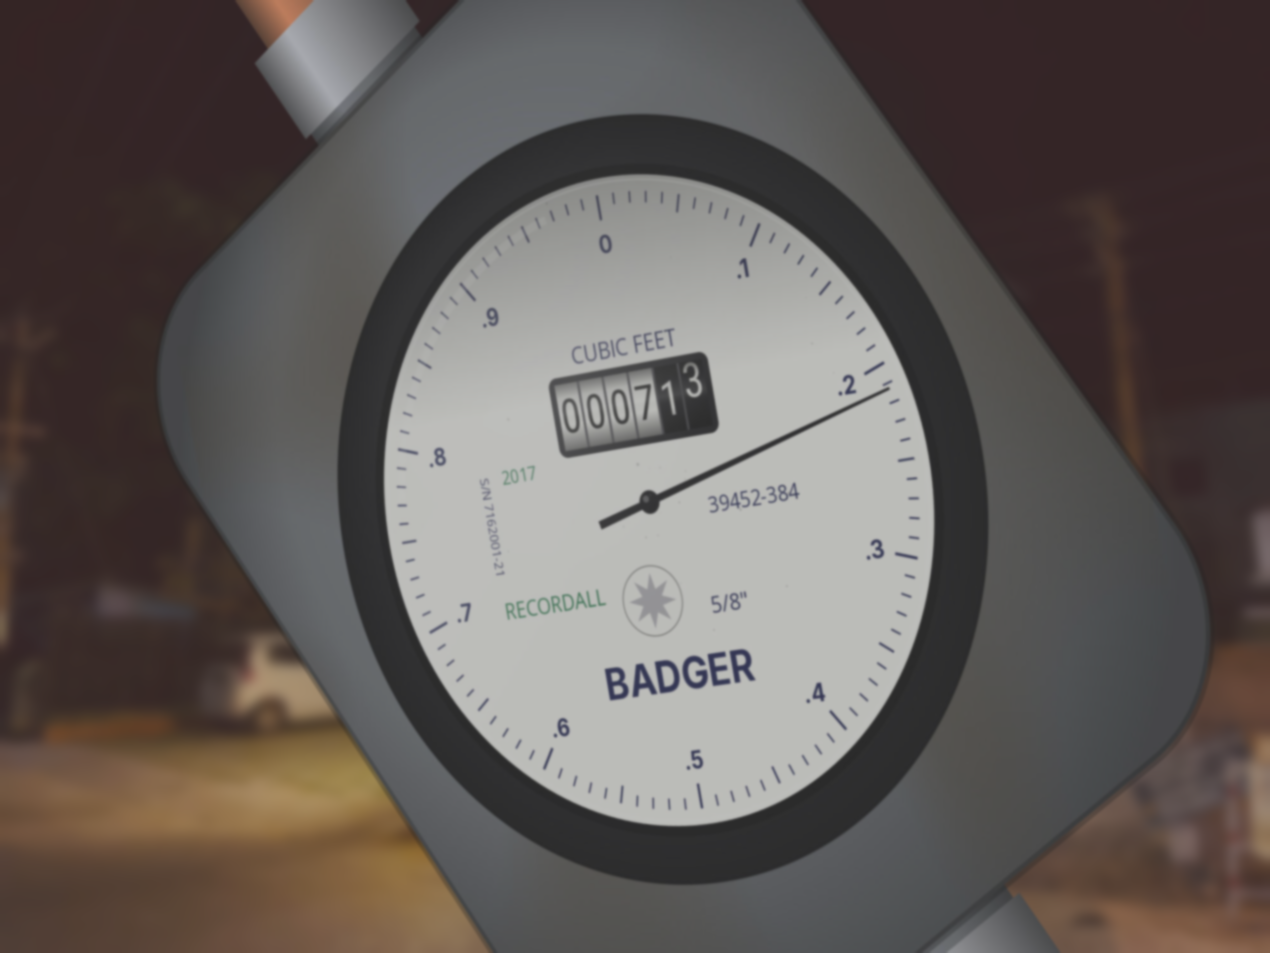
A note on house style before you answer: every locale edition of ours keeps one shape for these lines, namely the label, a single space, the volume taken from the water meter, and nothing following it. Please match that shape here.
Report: 713.21 ft³
